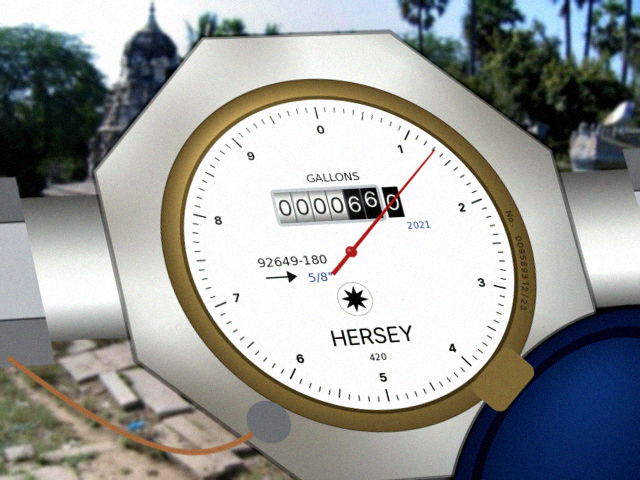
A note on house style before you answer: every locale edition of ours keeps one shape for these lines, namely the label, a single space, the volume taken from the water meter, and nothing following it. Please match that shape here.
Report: 661.3 gal
